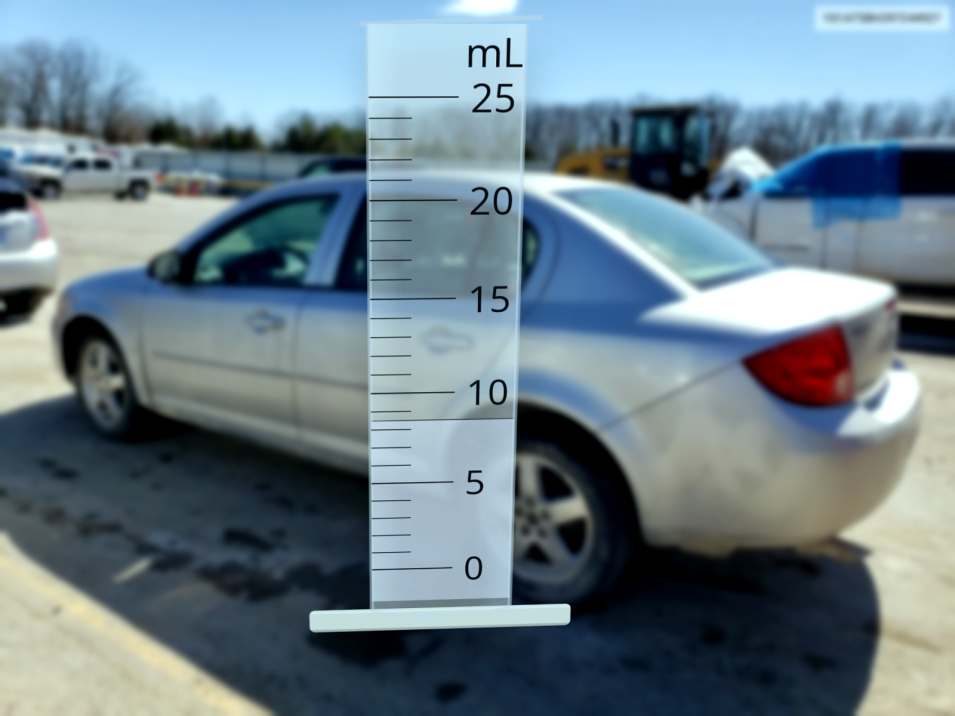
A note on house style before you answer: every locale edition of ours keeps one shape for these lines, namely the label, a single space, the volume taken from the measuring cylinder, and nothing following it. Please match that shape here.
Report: 8.5 mL
